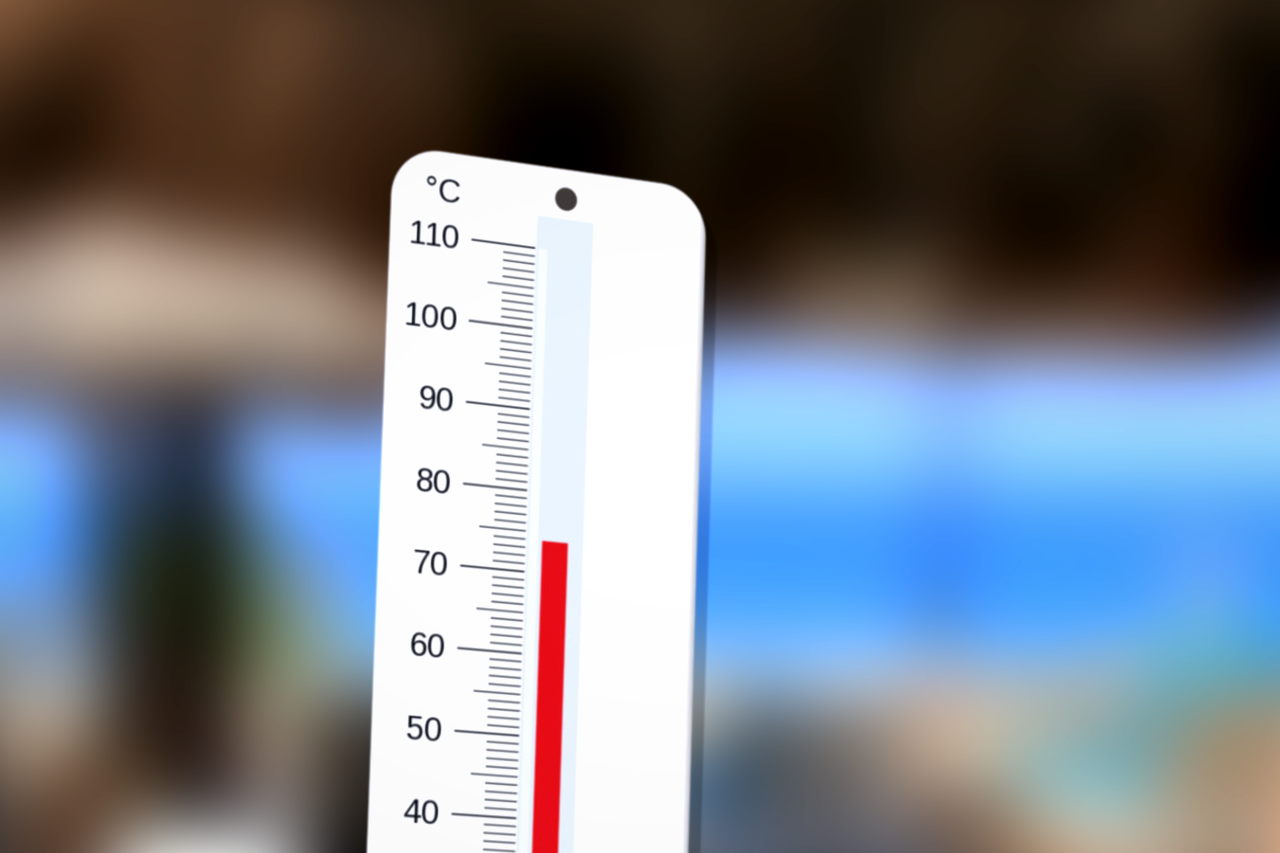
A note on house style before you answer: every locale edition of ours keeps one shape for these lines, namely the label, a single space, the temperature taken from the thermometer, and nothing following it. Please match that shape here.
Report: 74 °C
